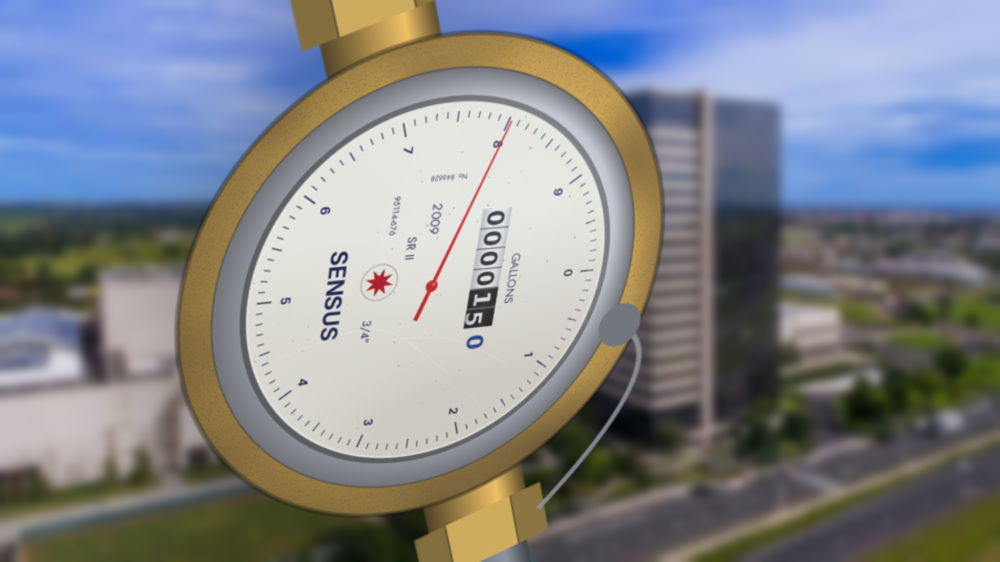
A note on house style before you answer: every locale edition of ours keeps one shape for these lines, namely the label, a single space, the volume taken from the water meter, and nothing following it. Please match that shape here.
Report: 148.0 gal
